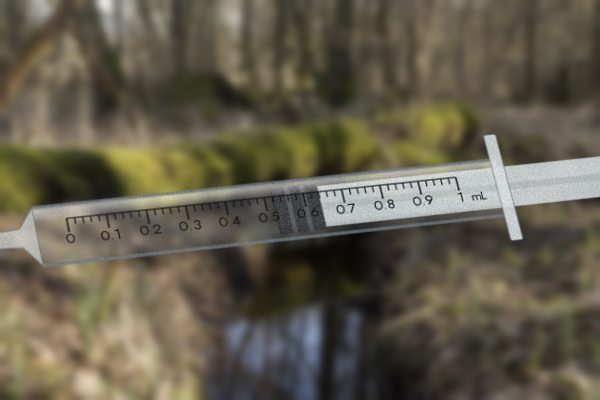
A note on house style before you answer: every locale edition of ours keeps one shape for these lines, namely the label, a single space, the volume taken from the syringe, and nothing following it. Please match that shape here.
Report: 0.52 mL
